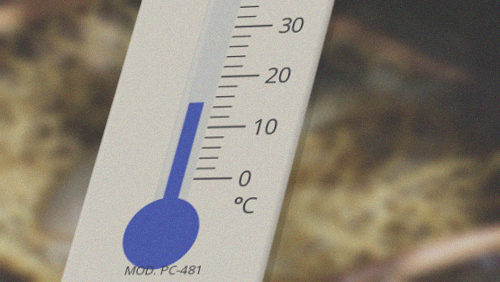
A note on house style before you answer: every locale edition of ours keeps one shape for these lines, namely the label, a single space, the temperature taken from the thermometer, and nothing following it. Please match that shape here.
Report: 15 °C
